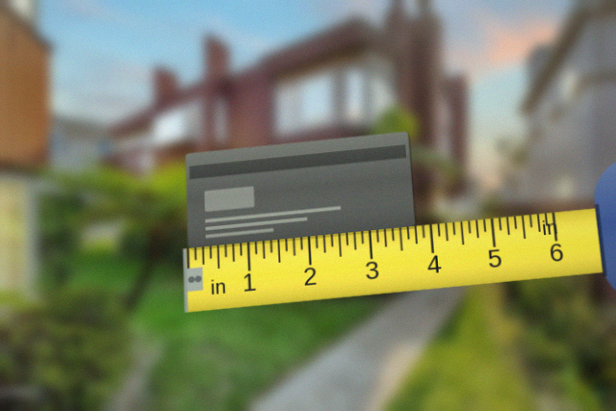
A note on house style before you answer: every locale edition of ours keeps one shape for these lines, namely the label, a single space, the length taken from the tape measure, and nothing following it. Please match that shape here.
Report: 3.75 in
